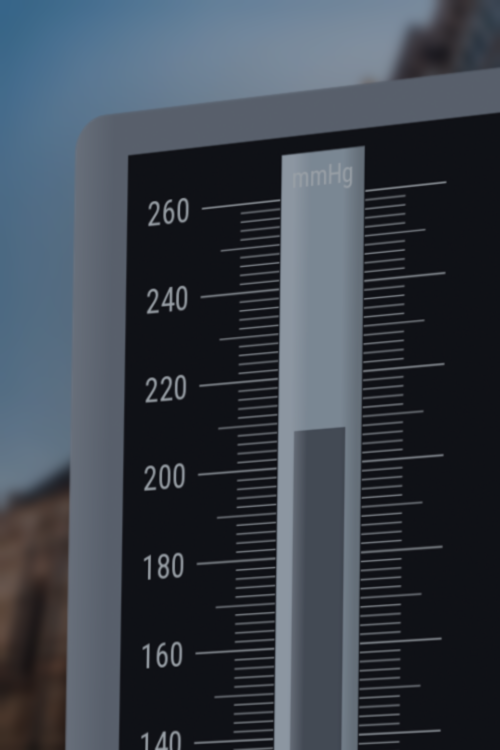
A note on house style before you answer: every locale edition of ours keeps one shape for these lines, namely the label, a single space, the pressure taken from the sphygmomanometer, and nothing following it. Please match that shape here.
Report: 208 mmHg
